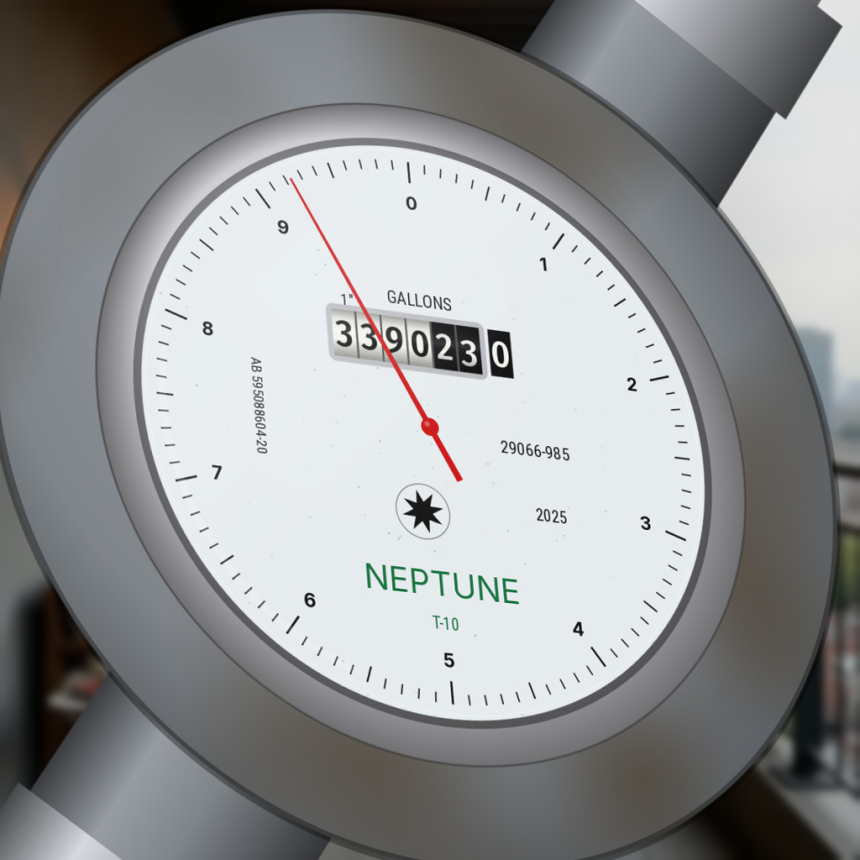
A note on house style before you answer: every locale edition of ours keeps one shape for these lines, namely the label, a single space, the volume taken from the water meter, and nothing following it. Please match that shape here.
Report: 3390229.2 gal
